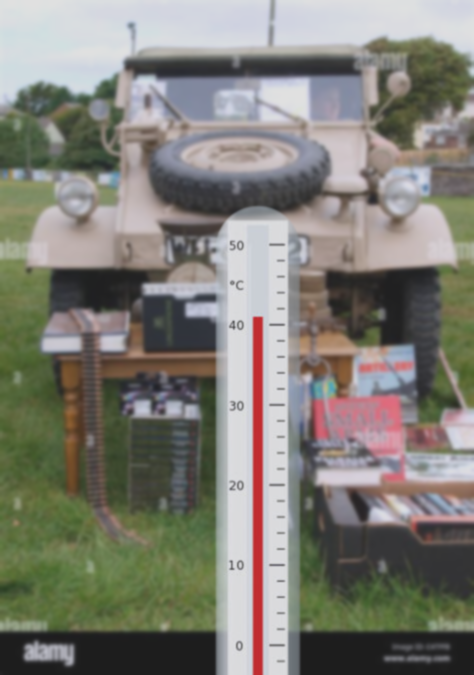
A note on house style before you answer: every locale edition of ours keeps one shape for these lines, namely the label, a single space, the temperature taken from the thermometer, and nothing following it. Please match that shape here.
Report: 41 °C
